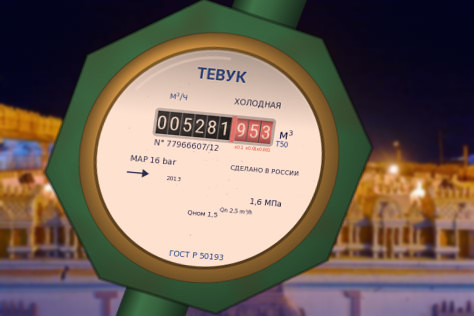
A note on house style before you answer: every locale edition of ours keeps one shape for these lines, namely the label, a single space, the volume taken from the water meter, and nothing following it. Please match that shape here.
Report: 5281.953 m³
